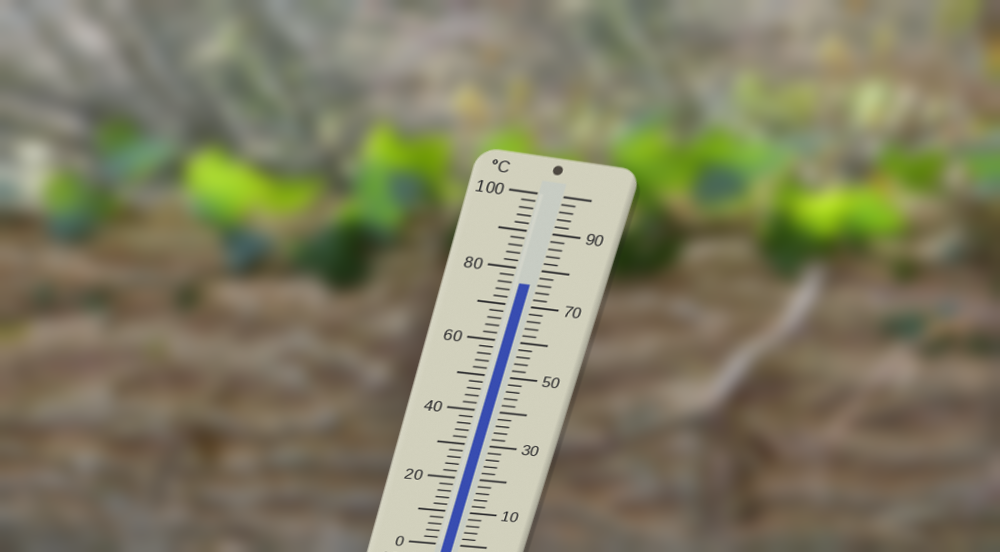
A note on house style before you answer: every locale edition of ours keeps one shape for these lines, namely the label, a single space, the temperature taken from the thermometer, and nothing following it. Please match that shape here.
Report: 76 °C
